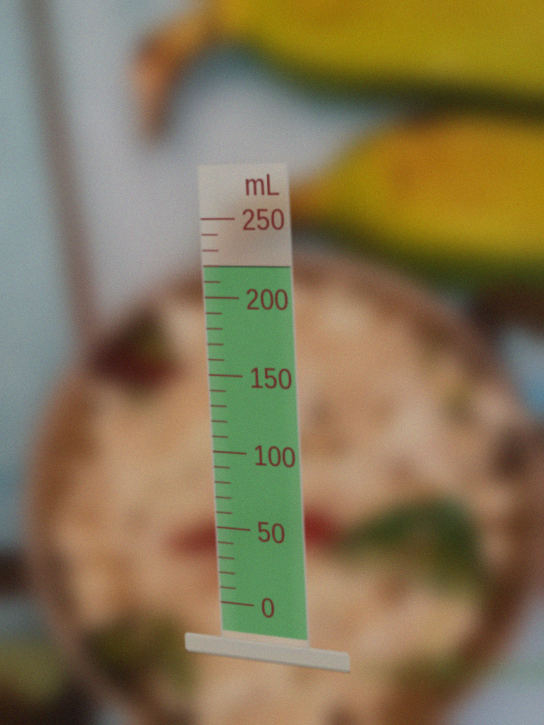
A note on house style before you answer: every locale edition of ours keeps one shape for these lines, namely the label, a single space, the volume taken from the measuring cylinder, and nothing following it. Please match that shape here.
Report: 220 mL
